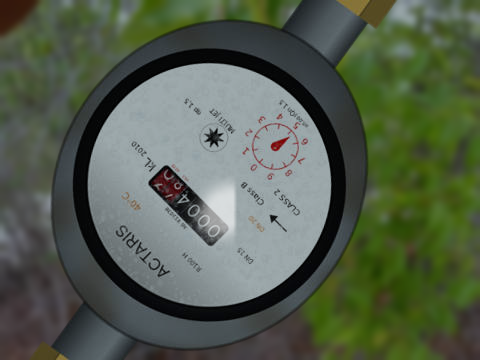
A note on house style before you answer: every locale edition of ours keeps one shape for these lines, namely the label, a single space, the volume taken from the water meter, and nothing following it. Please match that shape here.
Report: 4.795 kL
